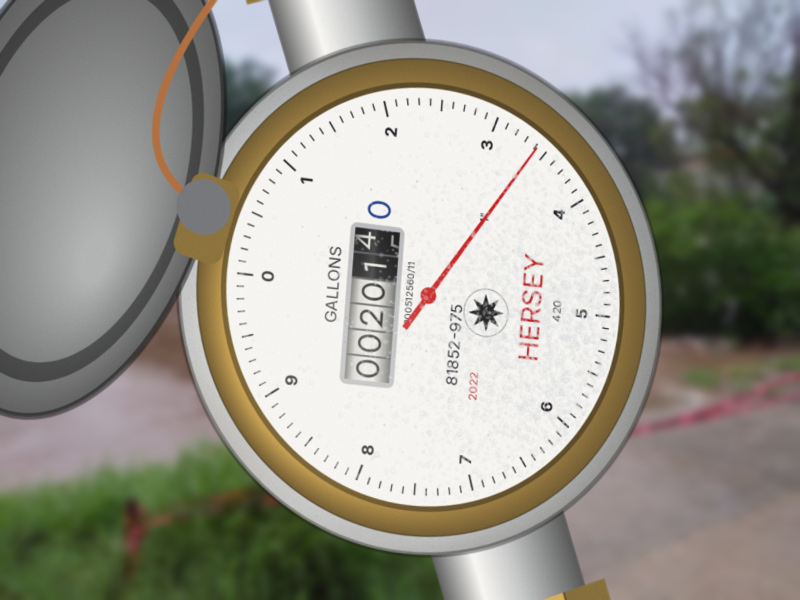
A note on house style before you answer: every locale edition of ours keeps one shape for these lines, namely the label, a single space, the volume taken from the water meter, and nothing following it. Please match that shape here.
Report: 20143.4 gal
